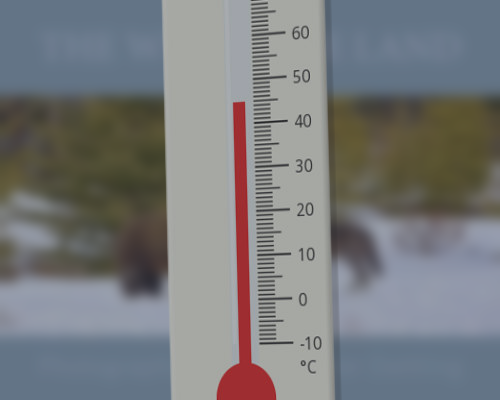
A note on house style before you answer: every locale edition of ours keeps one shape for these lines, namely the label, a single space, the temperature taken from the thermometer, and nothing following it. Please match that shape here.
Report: 45 °C
